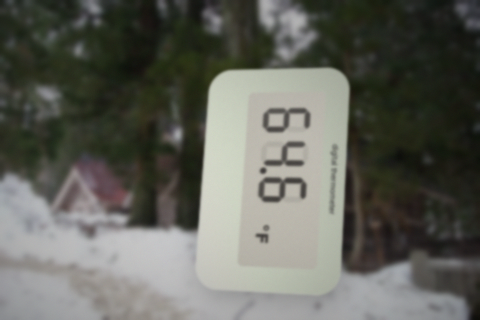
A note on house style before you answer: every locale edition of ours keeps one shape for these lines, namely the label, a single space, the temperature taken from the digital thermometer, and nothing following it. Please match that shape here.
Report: 64.6 °F
